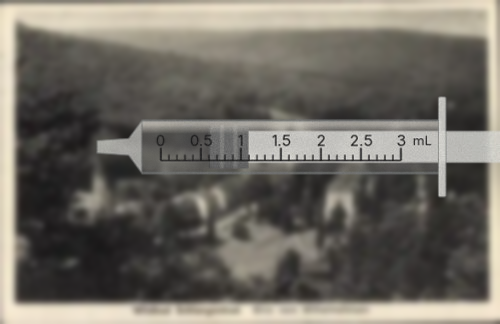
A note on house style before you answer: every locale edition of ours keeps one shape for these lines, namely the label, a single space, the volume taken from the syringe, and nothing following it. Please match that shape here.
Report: 0.6 mL
